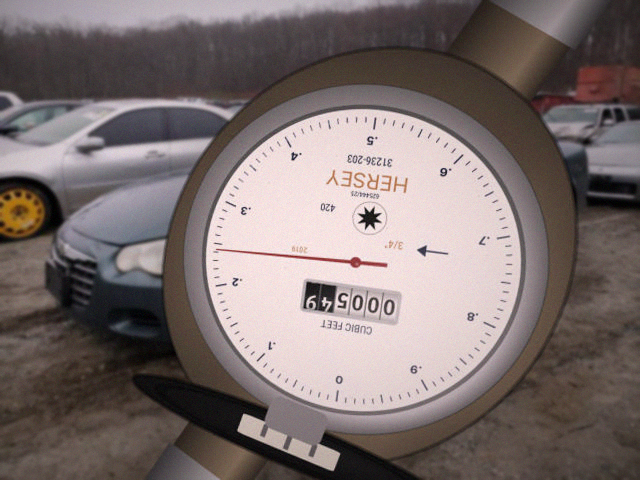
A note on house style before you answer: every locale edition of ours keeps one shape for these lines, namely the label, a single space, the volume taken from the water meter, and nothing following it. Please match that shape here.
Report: 549.24 ft³
